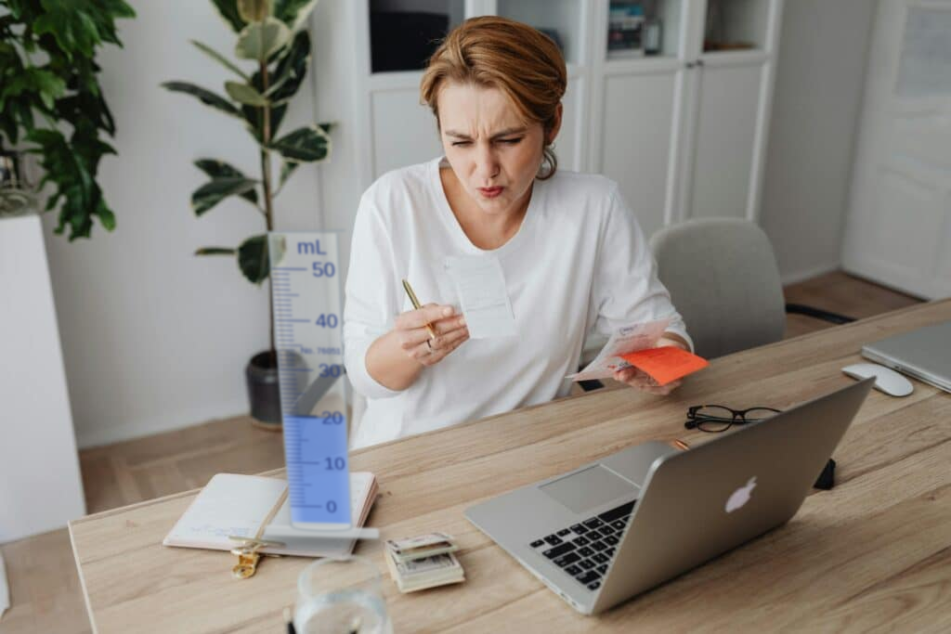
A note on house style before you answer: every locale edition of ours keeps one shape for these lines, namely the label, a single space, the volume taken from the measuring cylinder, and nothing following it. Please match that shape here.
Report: 20 mL
